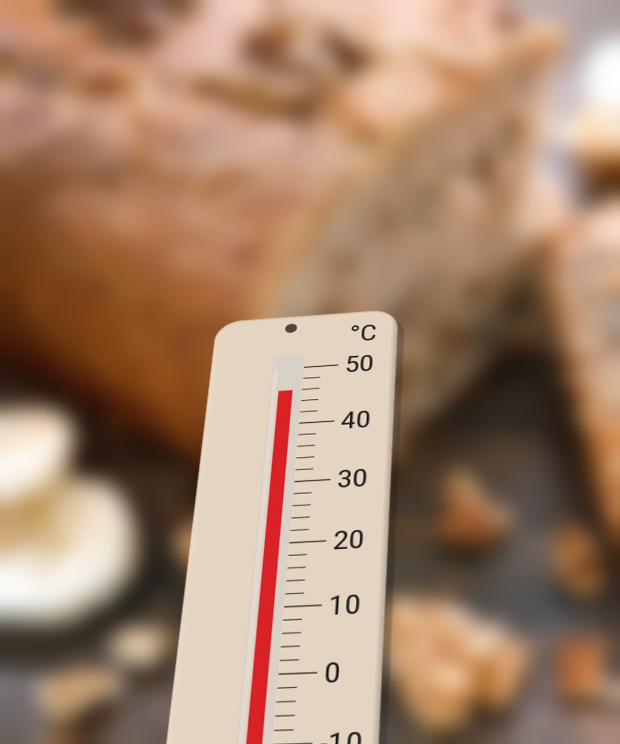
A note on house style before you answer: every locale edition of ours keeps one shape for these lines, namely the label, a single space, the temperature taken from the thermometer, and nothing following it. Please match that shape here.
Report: 46 °C
